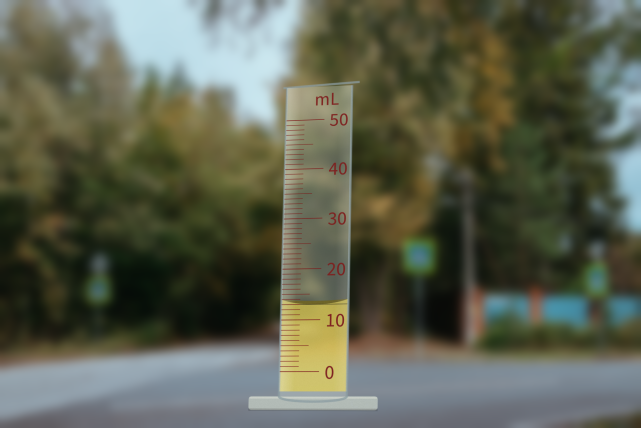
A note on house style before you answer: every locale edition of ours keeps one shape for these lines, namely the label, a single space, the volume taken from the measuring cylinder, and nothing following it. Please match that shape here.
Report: 13 mL
